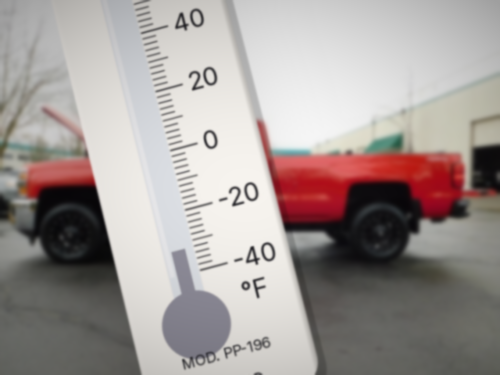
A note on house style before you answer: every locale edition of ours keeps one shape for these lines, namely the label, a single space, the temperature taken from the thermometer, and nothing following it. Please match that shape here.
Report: -32 °F
